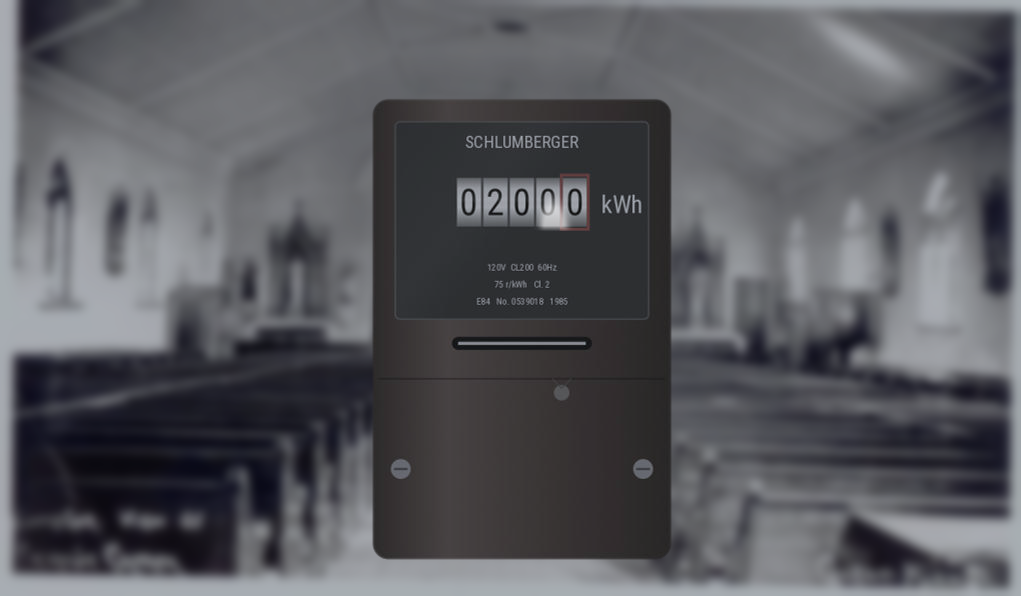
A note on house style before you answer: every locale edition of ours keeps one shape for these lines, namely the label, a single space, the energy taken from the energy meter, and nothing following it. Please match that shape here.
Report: 200.0 kWh
